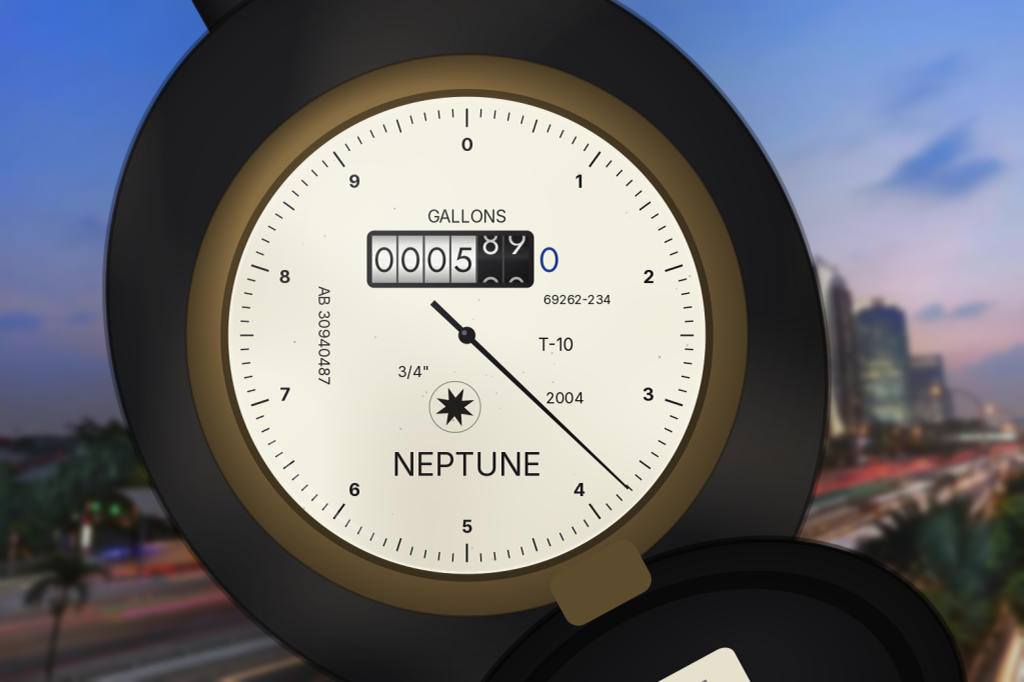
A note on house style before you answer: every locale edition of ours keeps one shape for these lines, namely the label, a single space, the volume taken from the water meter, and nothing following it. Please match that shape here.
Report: 5893.7 gal
